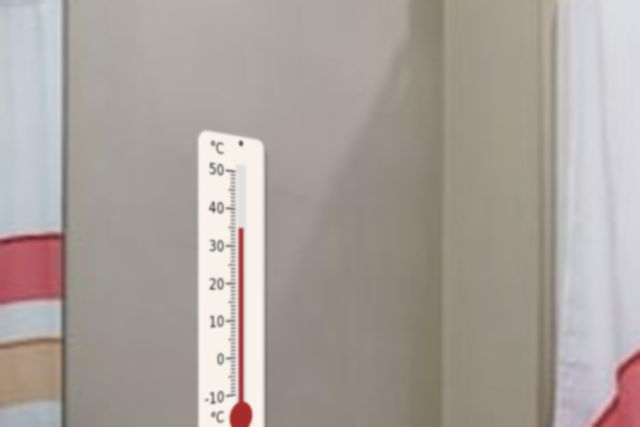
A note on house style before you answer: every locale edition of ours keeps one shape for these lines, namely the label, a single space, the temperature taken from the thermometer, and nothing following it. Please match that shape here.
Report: 35 °C
